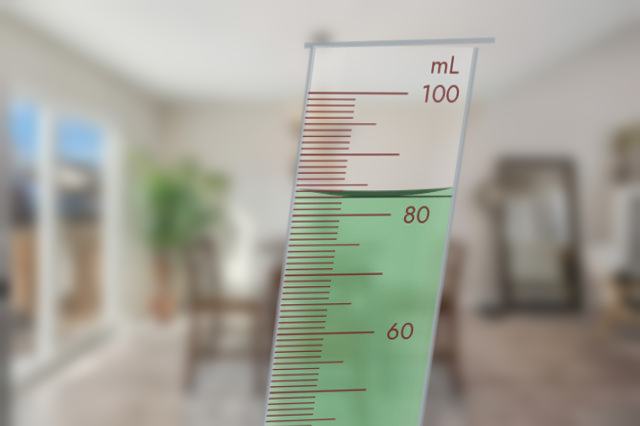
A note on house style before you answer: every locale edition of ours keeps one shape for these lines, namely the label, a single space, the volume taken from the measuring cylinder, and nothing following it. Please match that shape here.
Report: 83 mL
